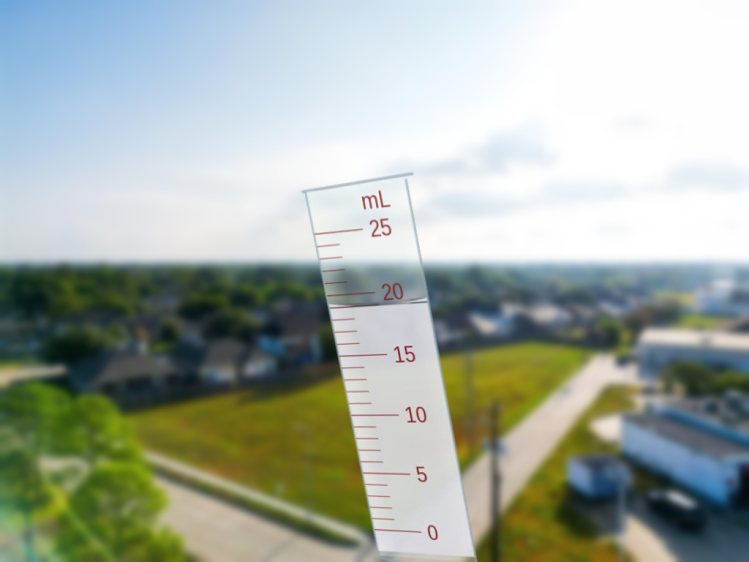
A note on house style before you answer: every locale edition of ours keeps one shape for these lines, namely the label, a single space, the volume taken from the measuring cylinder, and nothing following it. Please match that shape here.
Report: 19 mL
